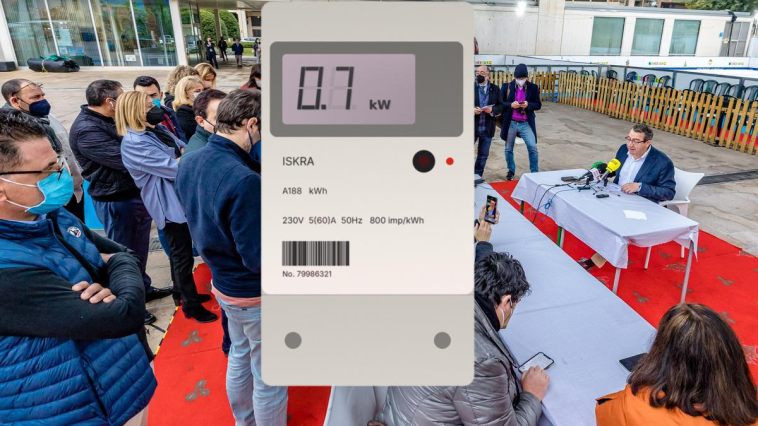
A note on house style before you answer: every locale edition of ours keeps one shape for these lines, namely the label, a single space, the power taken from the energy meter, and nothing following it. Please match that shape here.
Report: 0.7 kW
